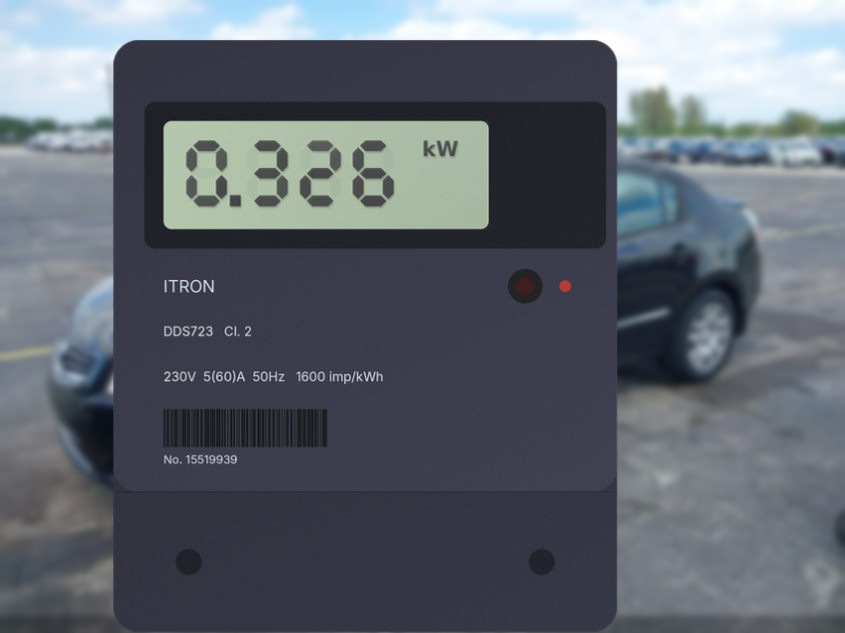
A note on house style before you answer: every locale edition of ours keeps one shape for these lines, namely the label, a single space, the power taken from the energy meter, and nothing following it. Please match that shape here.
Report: 0.326 kW
